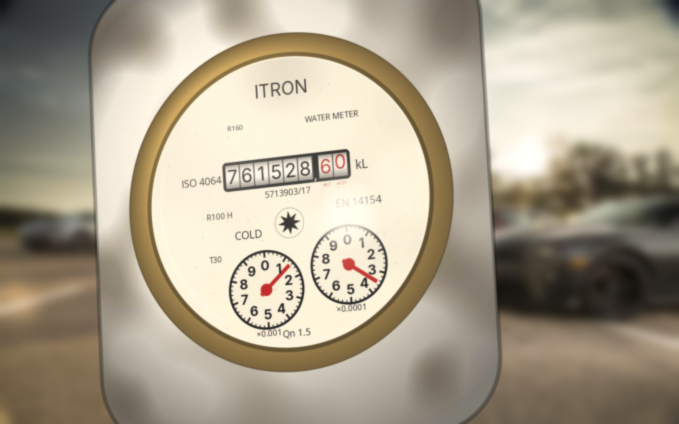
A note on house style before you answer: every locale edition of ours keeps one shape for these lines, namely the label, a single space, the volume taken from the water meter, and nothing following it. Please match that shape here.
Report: 761528.6013 kL
